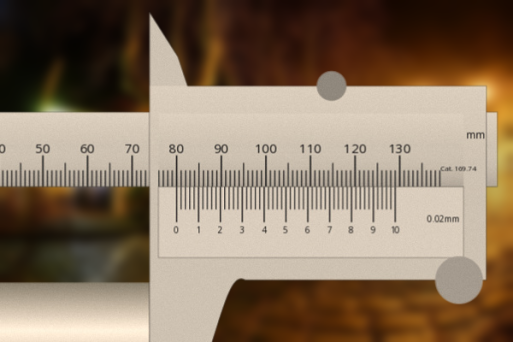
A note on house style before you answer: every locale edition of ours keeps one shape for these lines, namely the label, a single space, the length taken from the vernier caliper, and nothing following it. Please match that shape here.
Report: 80.0 mm
